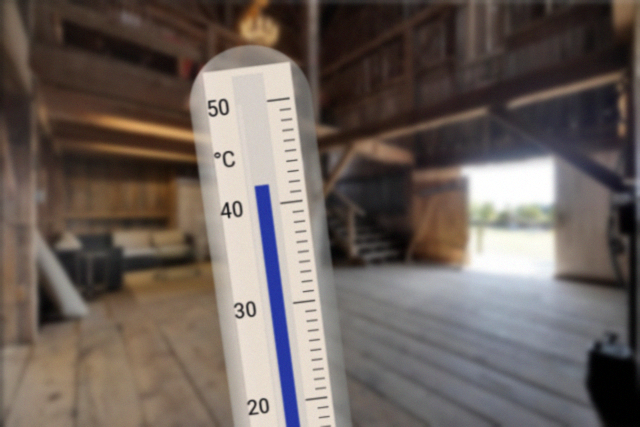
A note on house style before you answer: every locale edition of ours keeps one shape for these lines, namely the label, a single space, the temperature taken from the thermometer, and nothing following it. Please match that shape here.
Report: 42 °C
